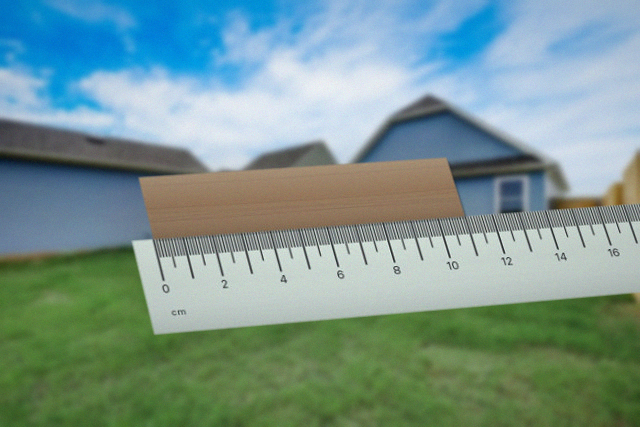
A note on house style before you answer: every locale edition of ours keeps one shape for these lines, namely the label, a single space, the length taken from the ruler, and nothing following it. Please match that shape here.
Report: 11 cm
